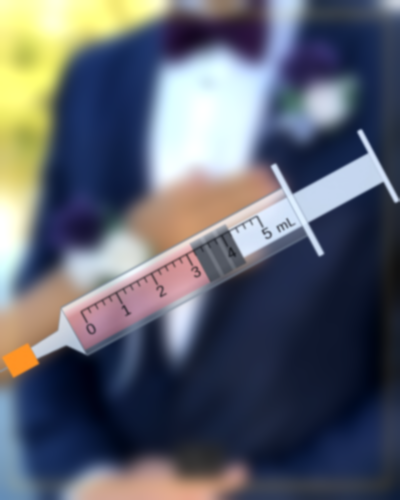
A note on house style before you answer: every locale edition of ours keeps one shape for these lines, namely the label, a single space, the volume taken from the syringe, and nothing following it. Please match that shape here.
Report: 3.2 mL
